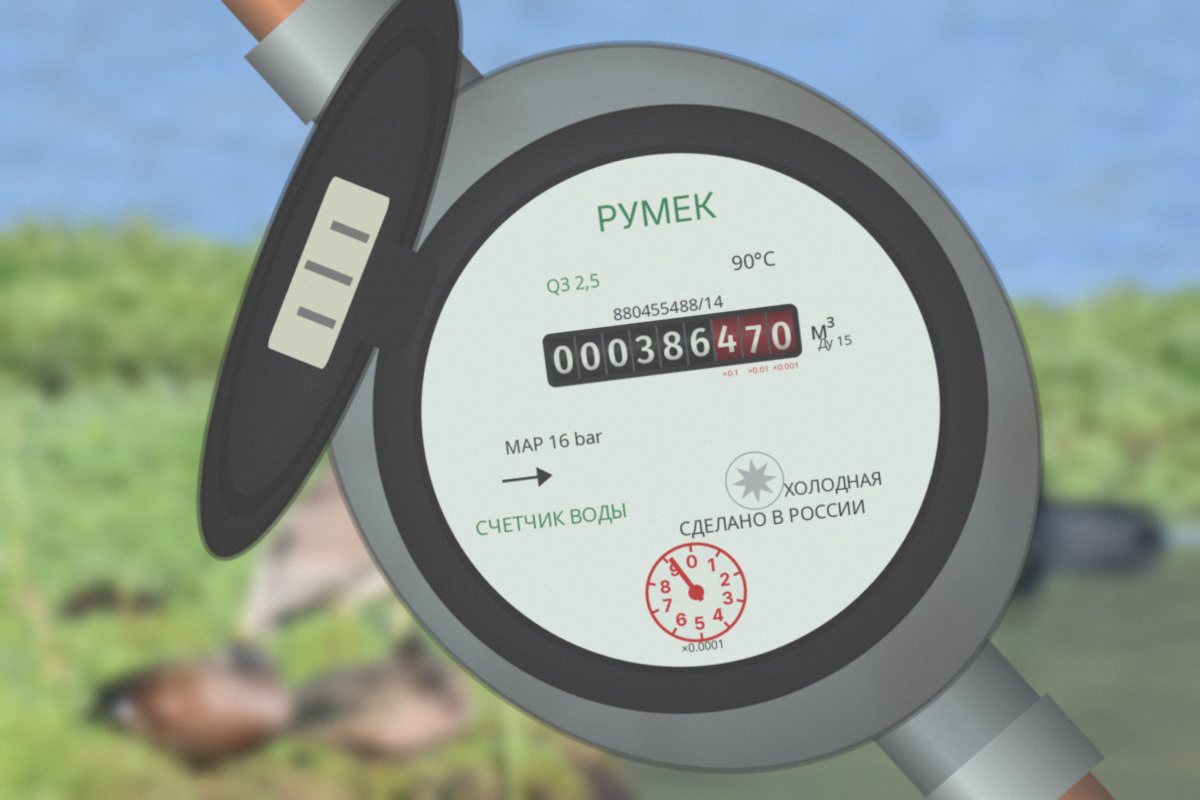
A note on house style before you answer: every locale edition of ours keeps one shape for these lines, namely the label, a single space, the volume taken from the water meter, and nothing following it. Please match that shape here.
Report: 386.4699 m³
